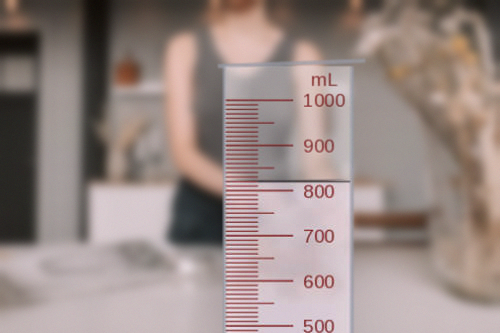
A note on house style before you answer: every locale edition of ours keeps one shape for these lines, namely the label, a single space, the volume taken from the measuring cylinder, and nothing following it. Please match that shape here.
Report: 820 mL
